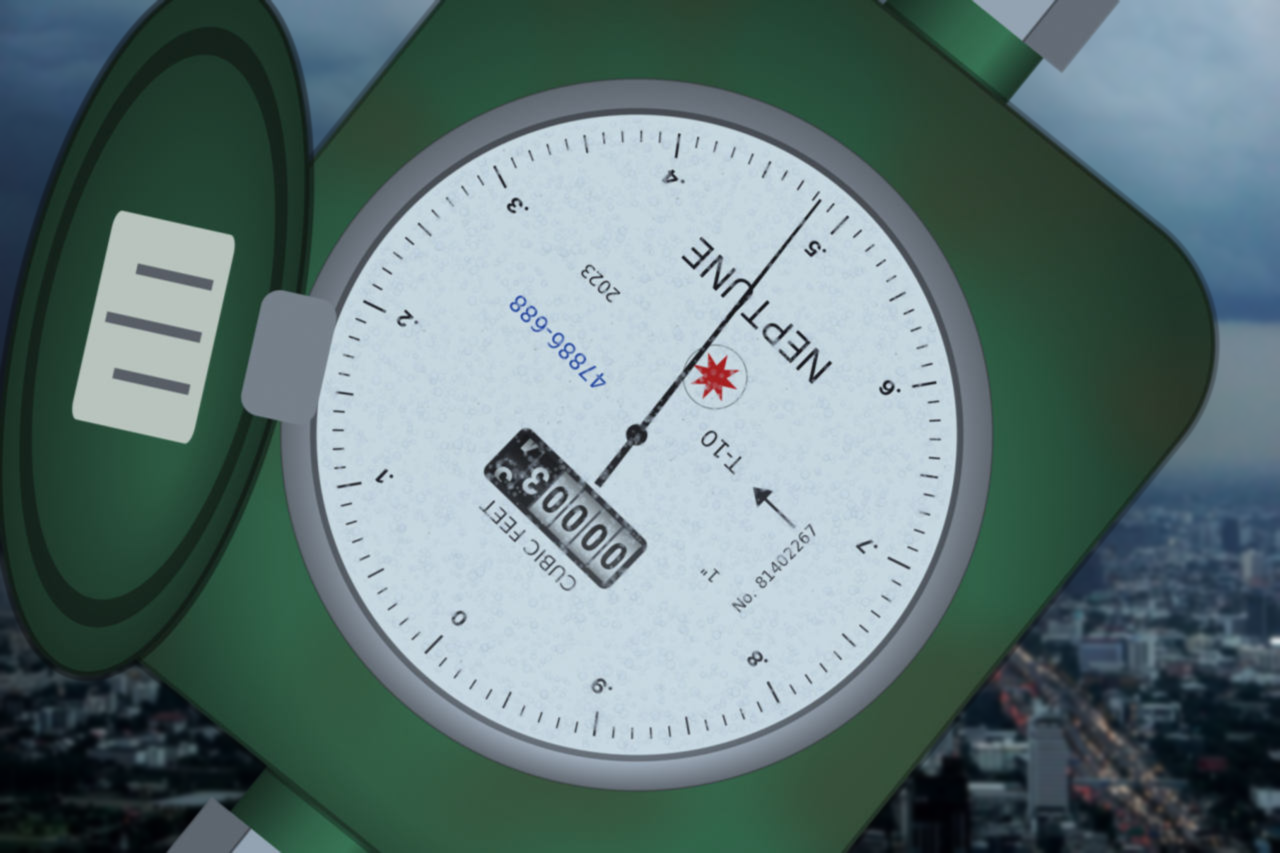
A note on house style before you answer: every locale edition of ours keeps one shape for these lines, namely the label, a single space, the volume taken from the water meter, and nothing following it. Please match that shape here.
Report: 33.48 ft³
